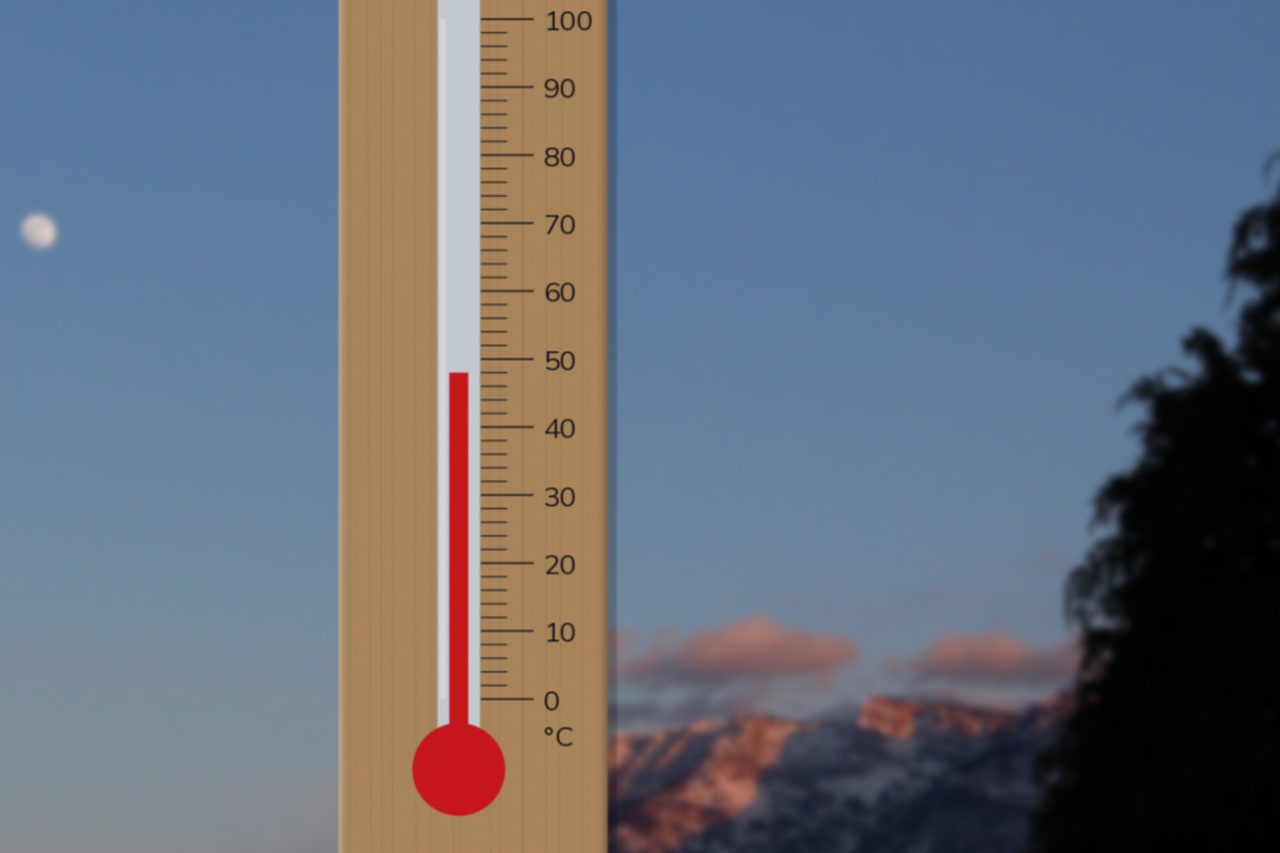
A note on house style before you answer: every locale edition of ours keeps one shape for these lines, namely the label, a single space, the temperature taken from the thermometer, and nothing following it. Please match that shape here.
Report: 48 °C
